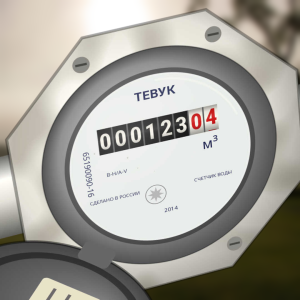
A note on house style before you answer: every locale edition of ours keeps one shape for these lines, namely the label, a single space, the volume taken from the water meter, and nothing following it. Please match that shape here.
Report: 123.04 m³
